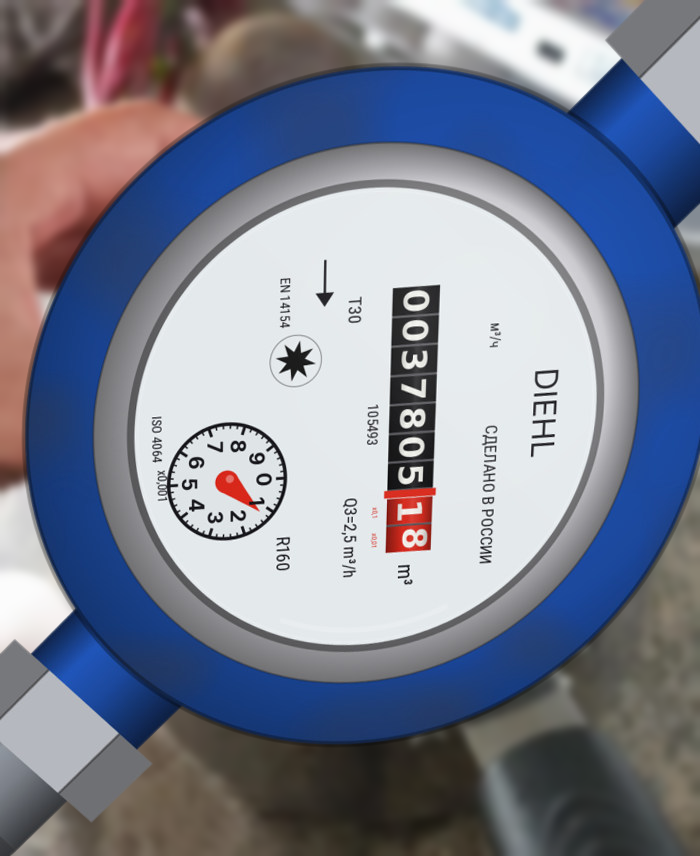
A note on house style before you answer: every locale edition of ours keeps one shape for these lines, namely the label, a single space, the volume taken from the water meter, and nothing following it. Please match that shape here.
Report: 37805.181 m³
